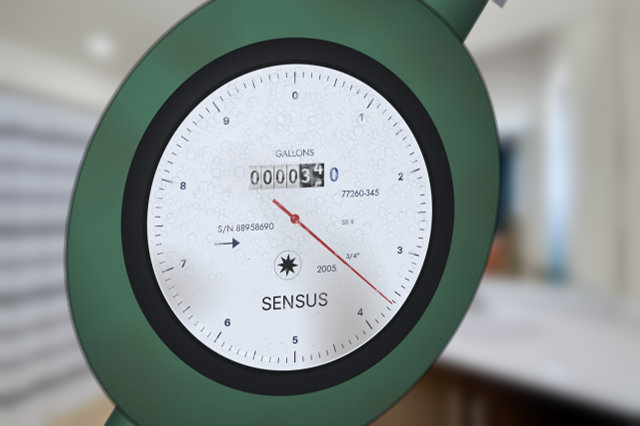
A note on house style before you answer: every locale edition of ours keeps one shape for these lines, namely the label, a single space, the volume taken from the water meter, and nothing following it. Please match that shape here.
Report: 343.6 gal
